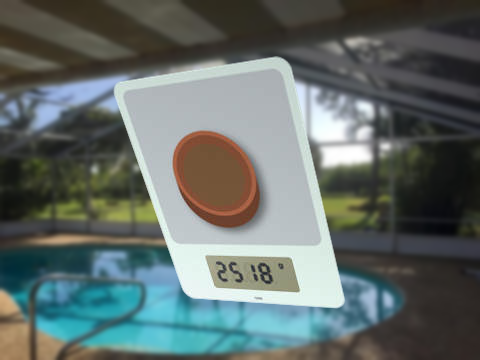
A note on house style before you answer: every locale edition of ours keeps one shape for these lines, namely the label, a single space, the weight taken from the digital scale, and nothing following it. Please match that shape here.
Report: 2518 g
